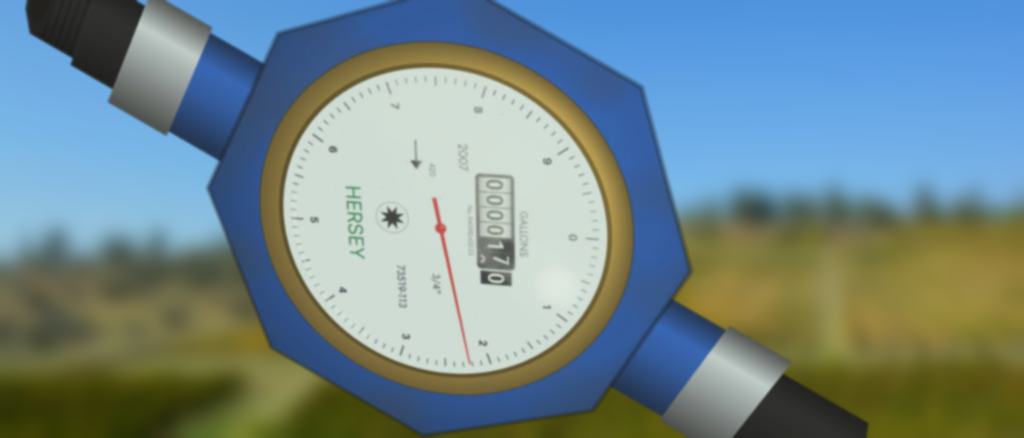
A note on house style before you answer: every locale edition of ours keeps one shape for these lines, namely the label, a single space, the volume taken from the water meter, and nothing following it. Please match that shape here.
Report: 172.2 gal
